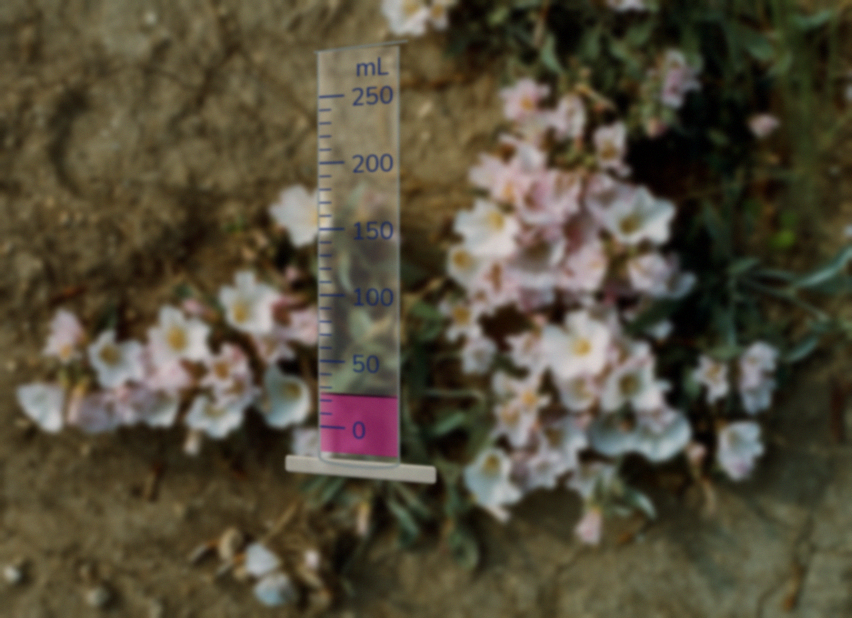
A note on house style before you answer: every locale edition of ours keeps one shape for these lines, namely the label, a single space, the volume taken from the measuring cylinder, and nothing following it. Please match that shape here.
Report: 25 mL
